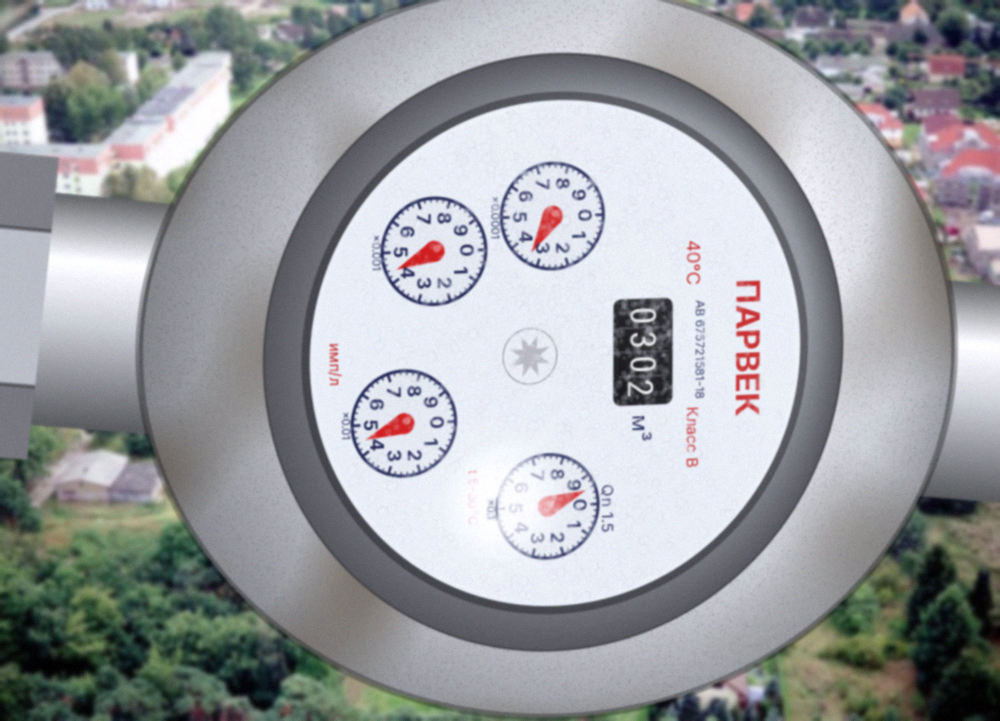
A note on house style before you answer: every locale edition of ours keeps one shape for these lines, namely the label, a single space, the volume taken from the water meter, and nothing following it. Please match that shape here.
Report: 301.9443 m³
